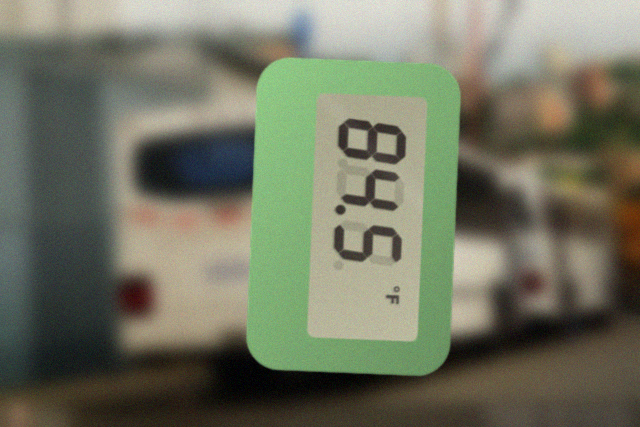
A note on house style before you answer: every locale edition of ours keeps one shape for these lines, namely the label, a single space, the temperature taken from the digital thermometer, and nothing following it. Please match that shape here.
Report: 84.5 °F
